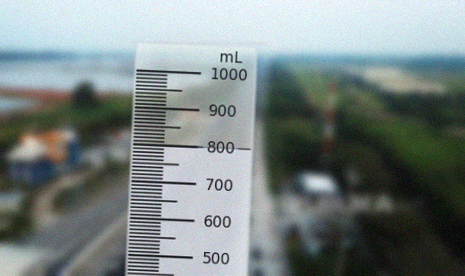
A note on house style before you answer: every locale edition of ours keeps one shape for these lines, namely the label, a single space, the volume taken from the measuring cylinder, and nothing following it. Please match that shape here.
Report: 800 mL
